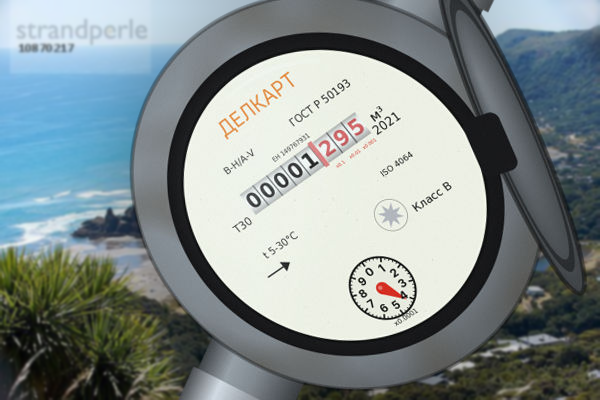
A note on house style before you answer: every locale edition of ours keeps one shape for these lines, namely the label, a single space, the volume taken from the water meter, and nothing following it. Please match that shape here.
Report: 1.2954 m³
